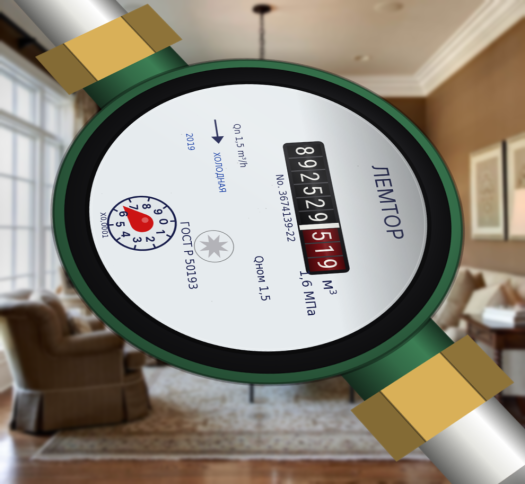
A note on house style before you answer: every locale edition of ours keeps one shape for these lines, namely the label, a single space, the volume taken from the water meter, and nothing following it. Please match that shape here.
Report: 892529.5196 m³
